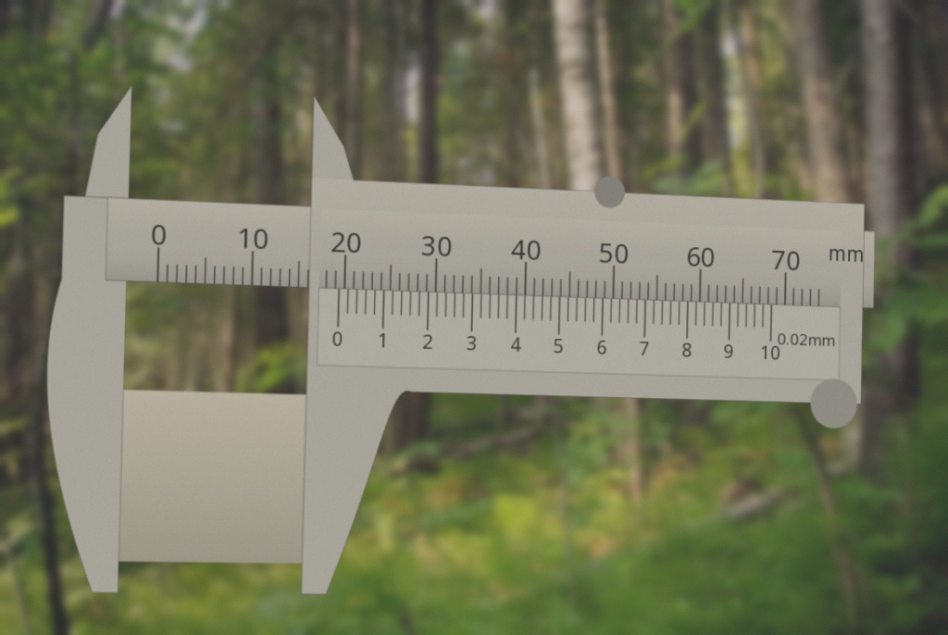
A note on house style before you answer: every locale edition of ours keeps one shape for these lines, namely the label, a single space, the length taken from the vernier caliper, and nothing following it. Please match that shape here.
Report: 19.4 mm
